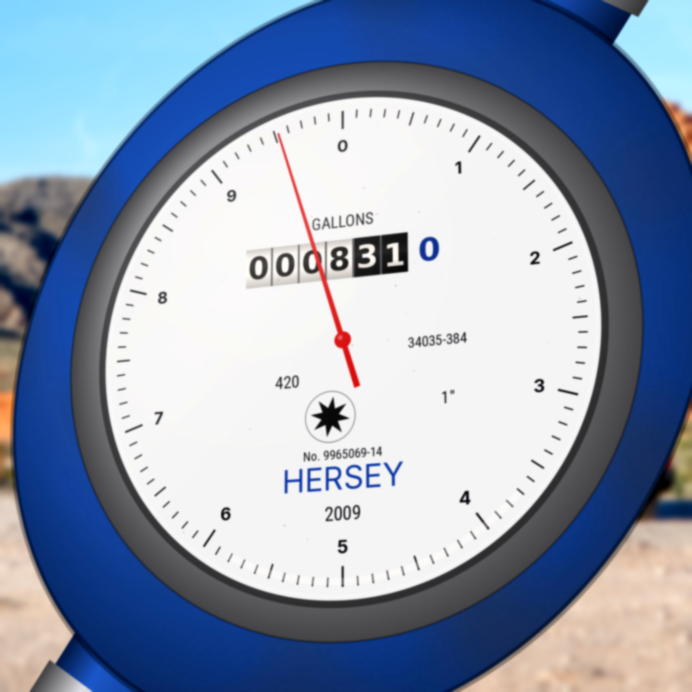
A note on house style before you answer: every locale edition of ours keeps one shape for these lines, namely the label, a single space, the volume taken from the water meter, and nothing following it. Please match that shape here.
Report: 8309.5 gal
